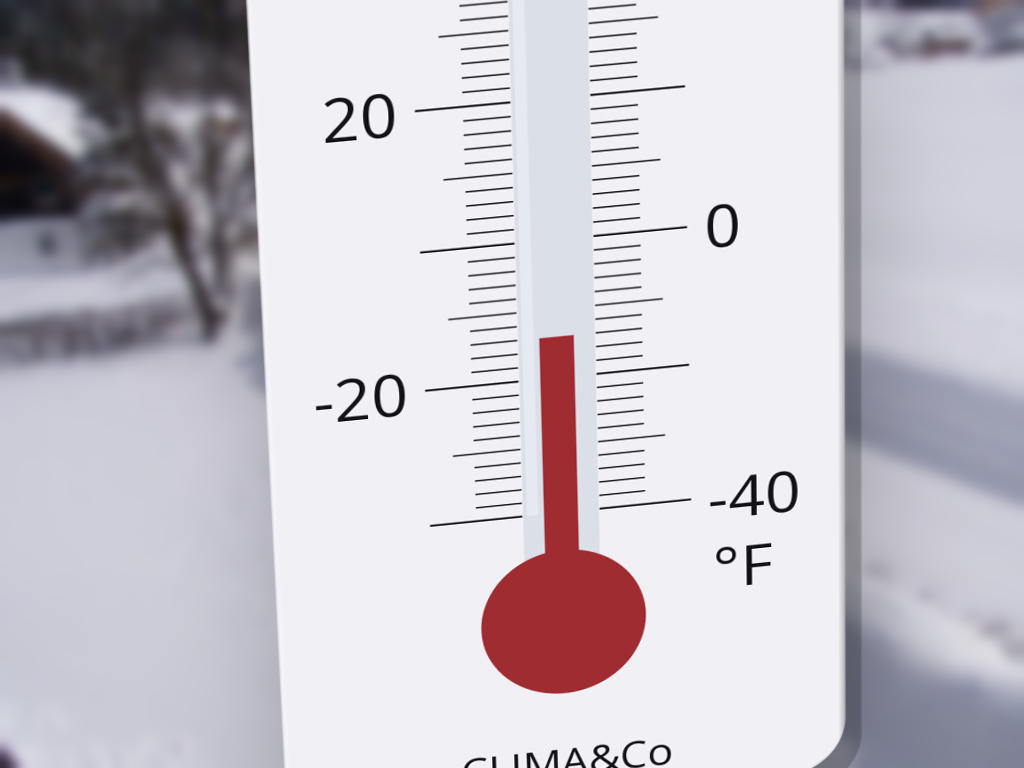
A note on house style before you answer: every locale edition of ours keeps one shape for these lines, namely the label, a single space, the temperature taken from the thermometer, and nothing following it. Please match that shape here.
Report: -14 °F
